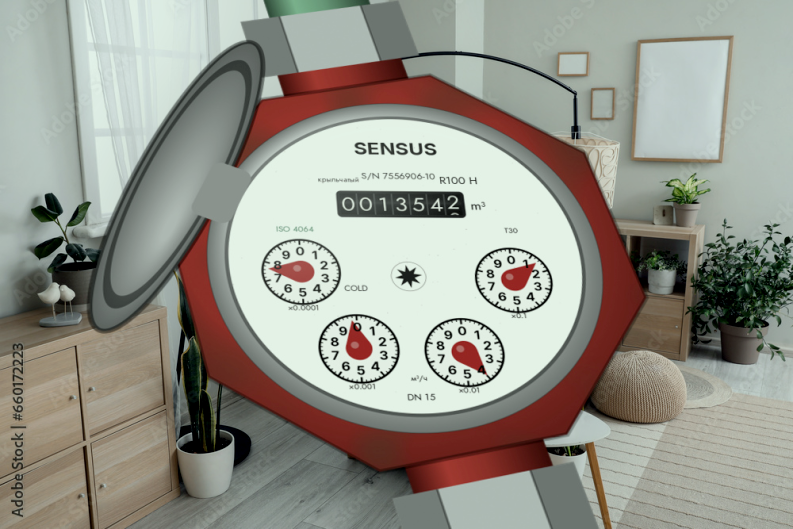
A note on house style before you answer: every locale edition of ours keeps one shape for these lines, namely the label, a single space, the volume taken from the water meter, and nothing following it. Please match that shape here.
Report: 13542.1397 m³
